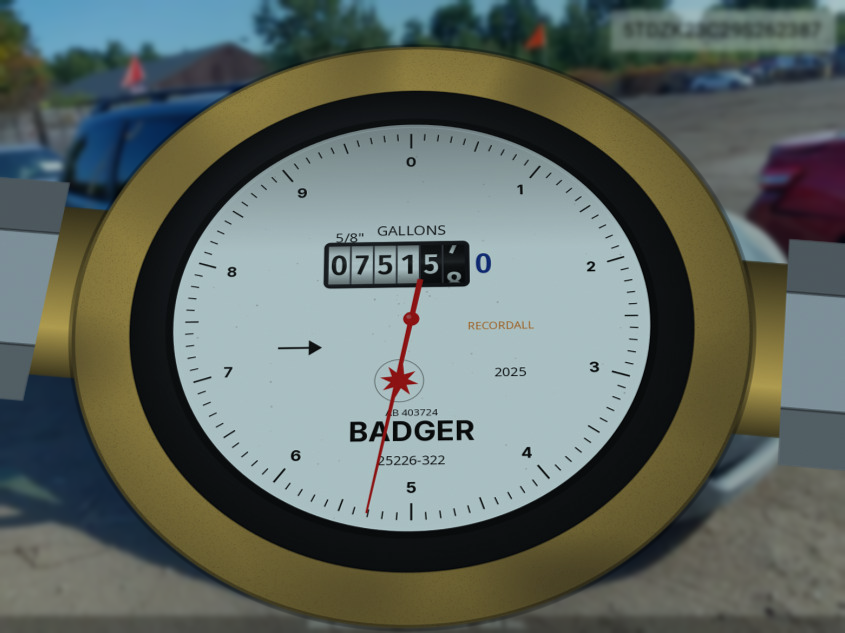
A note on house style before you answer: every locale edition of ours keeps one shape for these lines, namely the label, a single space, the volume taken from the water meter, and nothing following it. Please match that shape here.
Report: 751575.3 gal
